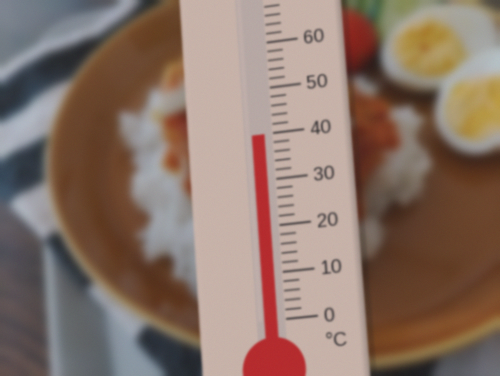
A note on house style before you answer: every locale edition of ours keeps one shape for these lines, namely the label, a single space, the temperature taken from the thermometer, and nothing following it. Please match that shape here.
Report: 40 °C
